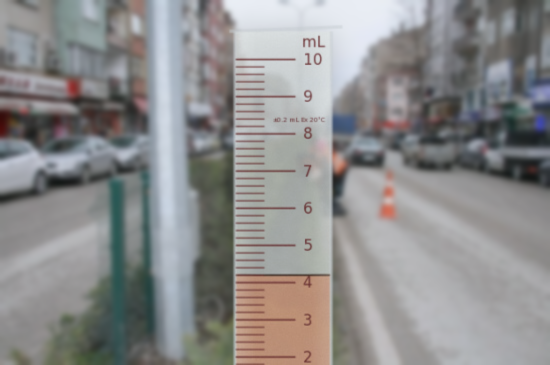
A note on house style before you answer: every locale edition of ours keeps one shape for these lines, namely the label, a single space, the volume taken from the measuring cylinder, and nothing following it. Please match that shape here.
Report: 4.2 mL
